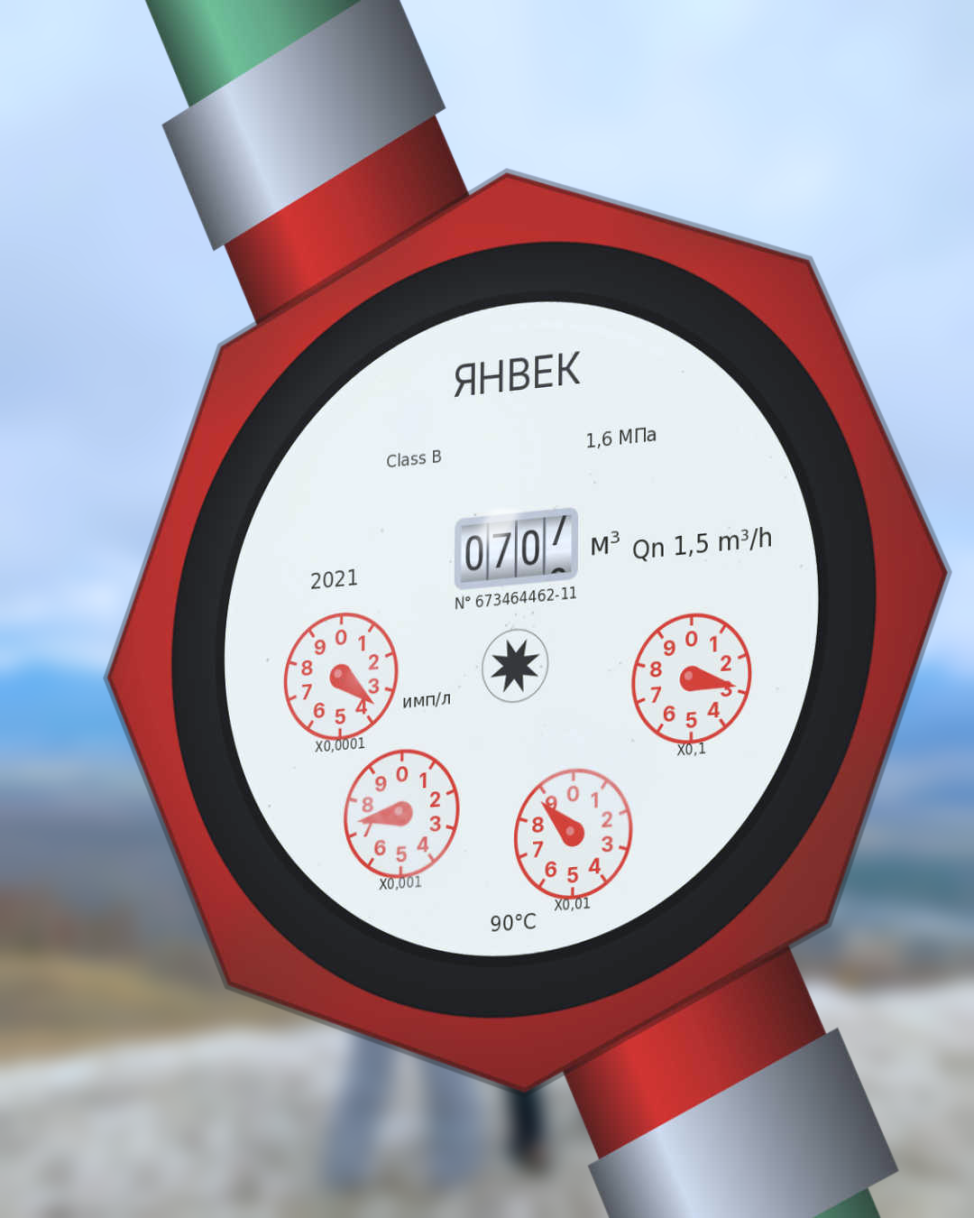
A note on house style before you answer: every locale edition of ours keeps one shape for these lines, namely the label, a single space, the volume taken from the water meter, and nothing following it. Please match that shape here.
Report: 707.2873 m³
